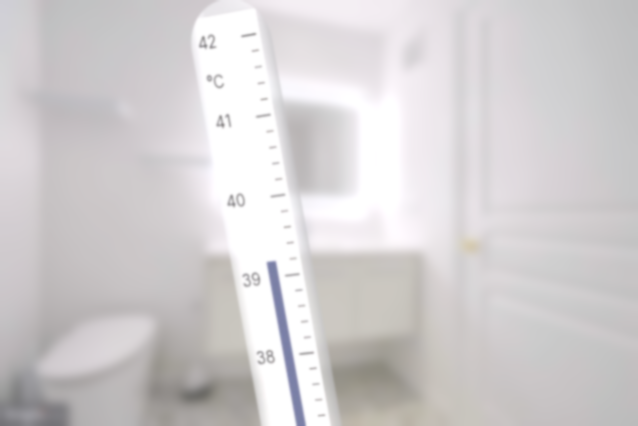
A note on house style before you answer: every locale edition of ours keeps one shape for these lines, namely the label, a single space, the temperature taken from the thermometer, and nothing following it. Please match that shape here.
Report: 39.2 °C
